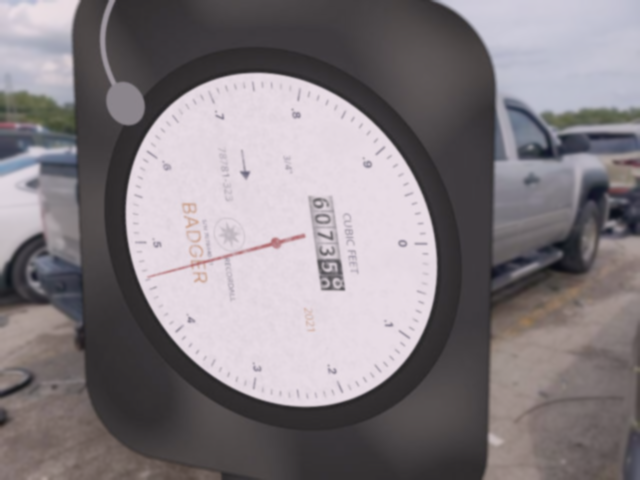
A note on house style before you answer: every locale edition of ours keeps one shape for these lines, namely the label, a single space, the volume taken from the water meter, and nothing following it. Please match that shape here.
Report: 607358.46 ft³
